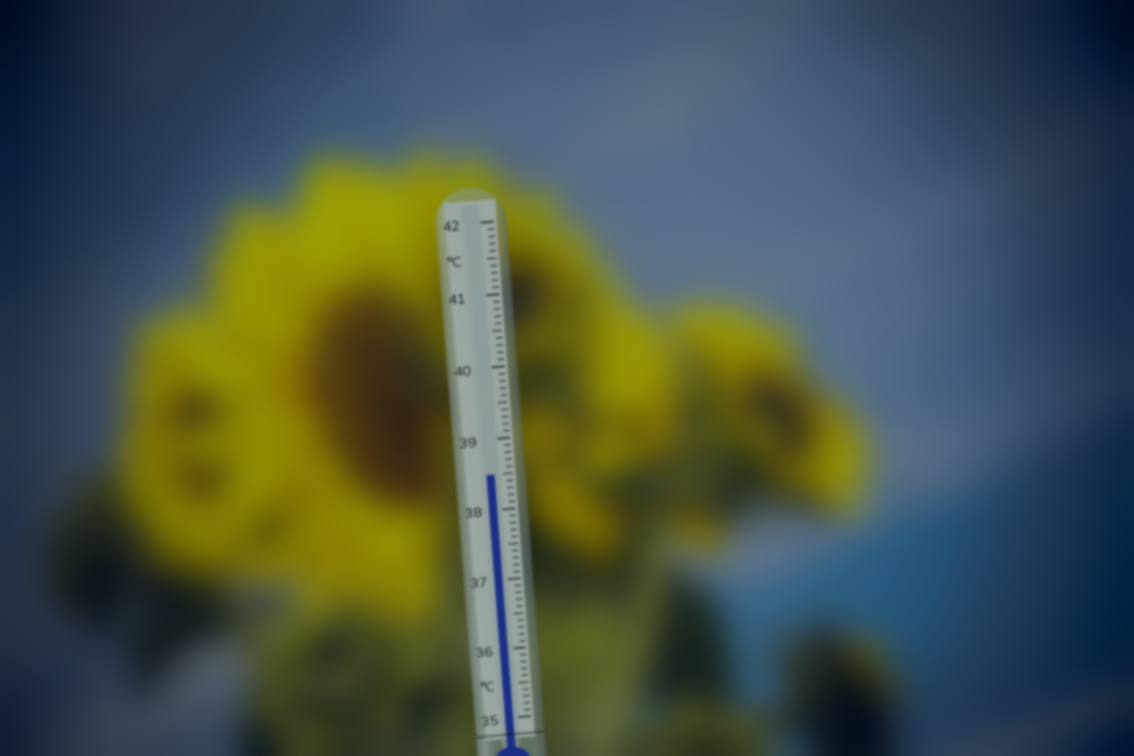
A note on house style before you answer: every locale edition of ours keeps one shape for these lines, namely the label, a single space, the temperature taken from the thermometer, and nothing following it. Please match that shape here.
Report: 38.5 °C
